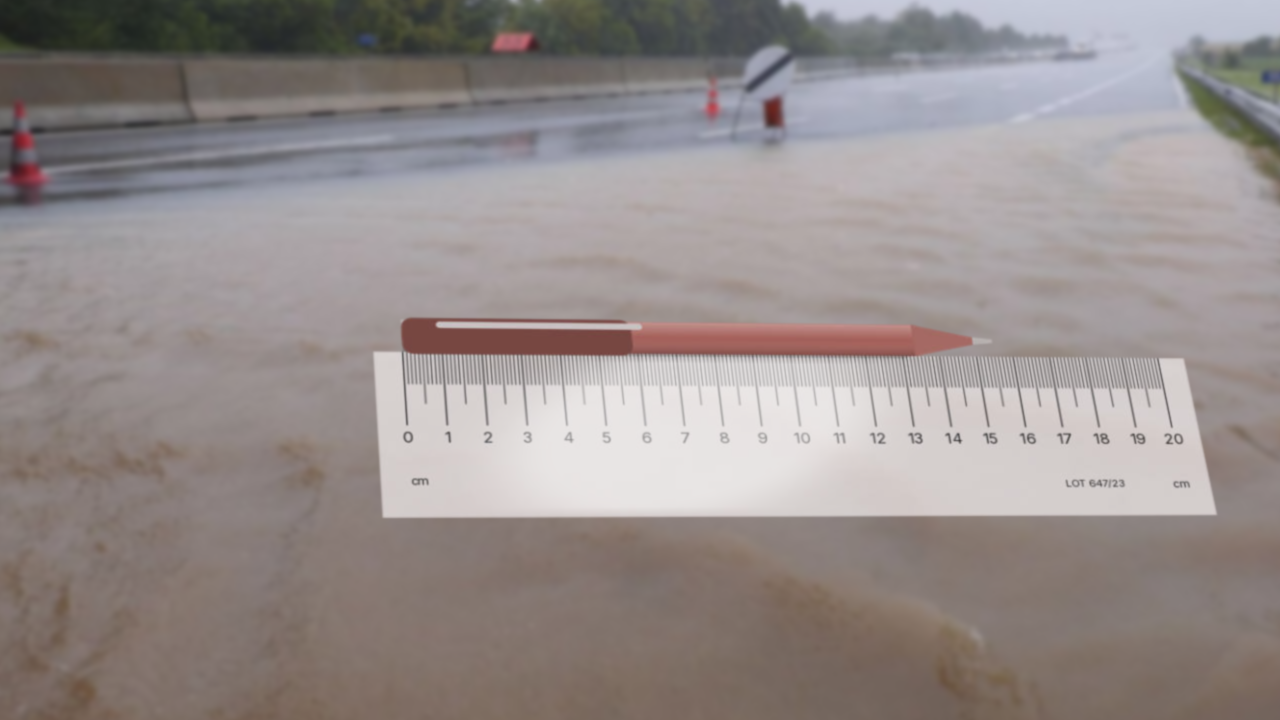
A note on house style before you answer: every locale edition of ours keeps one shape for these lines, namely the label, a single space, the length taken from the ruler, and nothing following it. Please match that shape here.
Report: 15.5 cm
